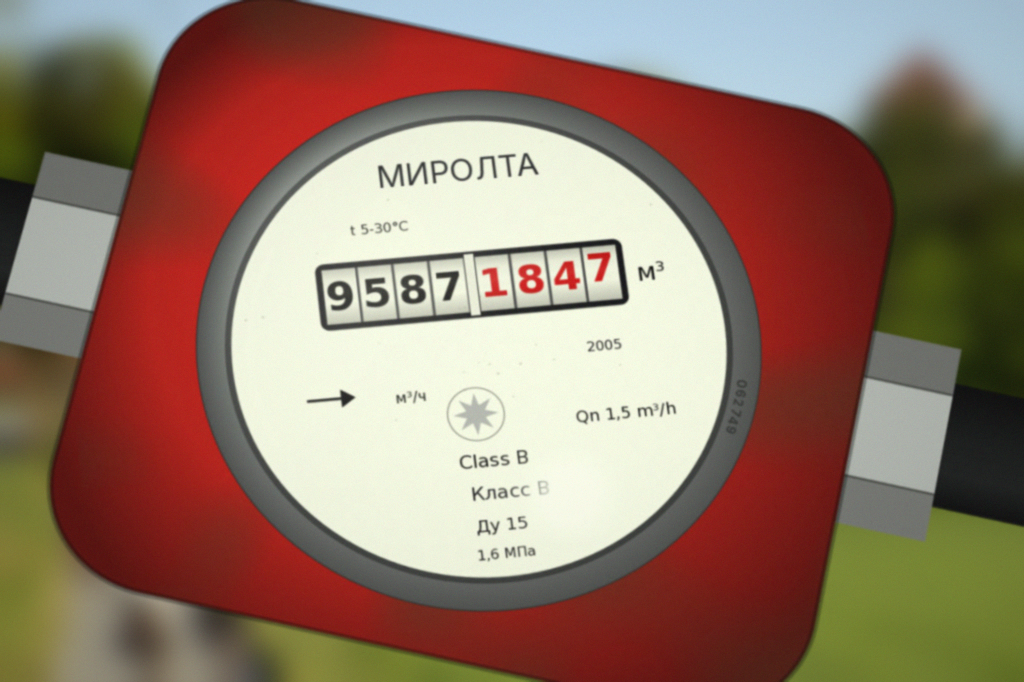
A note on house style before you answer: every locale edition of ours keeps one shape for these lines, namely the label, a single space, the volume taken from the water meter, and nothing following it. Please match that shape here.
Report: 9587.1847 m³
